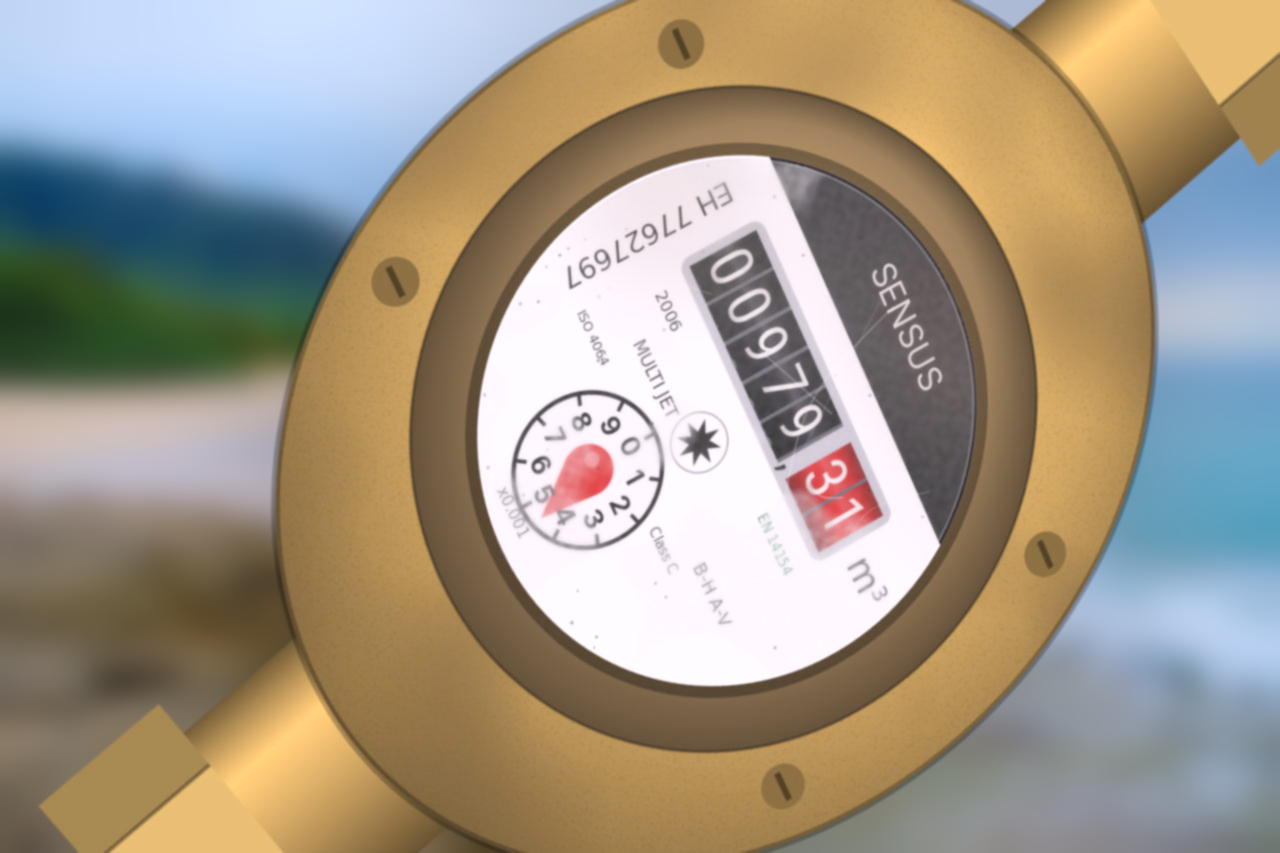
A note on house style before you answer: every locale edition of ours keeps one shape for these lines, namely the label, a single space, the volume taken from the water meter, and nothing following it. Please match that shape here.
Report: 979.314 m³
